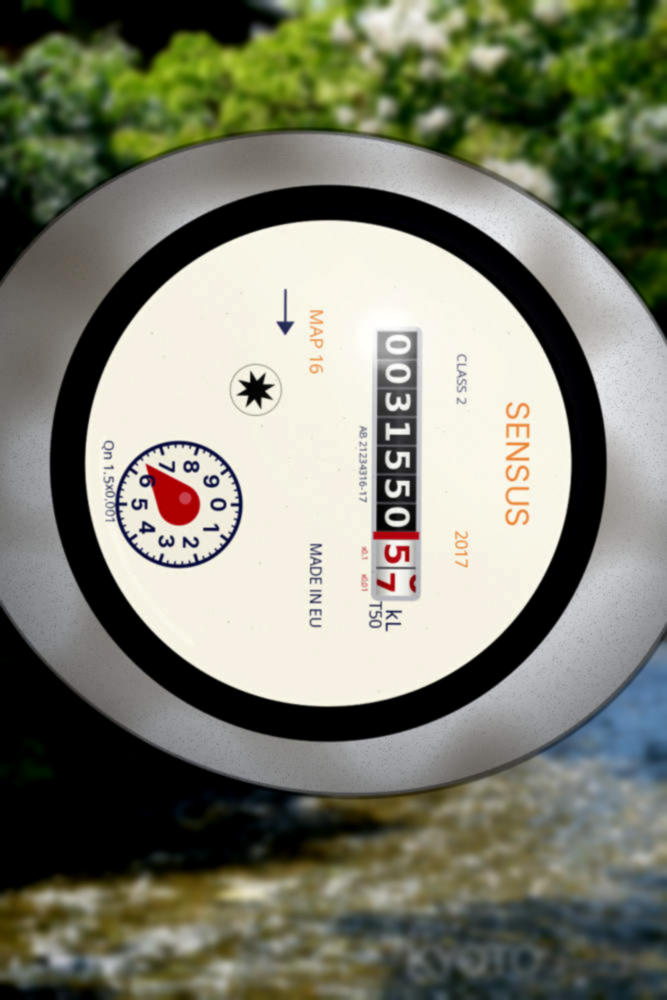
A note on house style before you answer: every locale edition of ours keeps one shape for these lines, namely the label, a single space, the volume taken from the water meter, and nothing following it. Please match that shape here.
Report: 31550.566 kL
